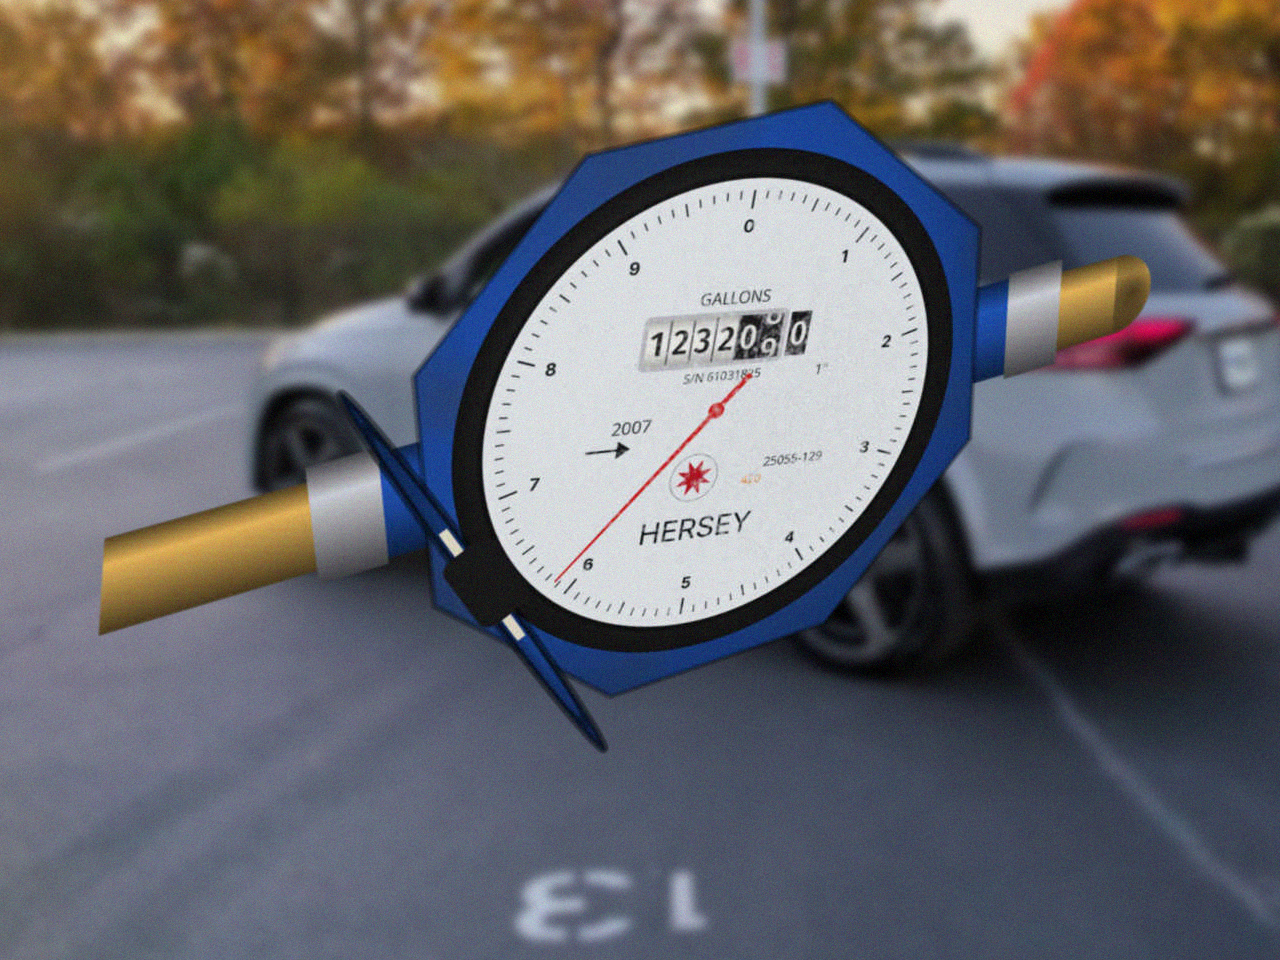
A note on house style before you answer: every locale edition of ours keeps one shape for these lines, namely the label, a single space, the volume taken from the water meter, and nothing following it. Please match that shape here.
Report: 1232086.1 gal
